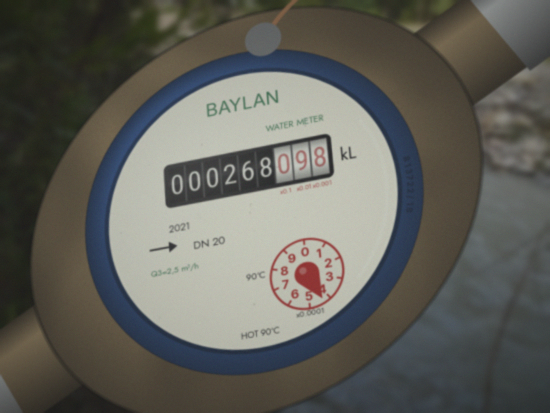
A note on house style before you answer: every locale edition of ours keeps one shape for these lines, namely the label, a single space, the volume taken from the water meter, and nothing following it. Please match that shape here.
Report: 268.0984 kL
